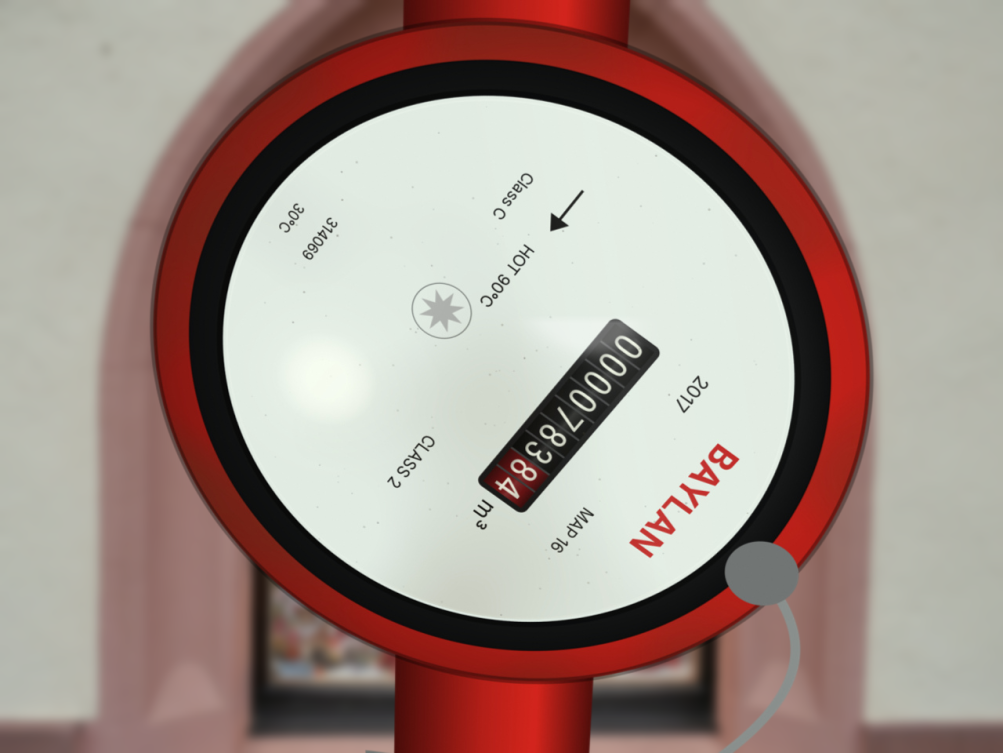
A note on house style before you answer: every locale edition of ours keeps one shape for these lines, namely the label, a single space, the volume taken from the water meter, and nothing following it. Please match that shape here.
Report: 783.84 m³
